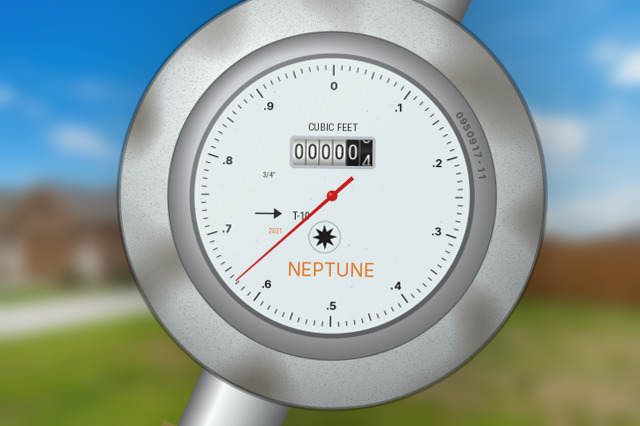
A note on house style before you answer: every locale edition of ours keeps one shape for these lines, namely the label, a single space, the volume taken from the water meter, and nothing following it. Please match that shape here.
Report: 3.63 ft³
